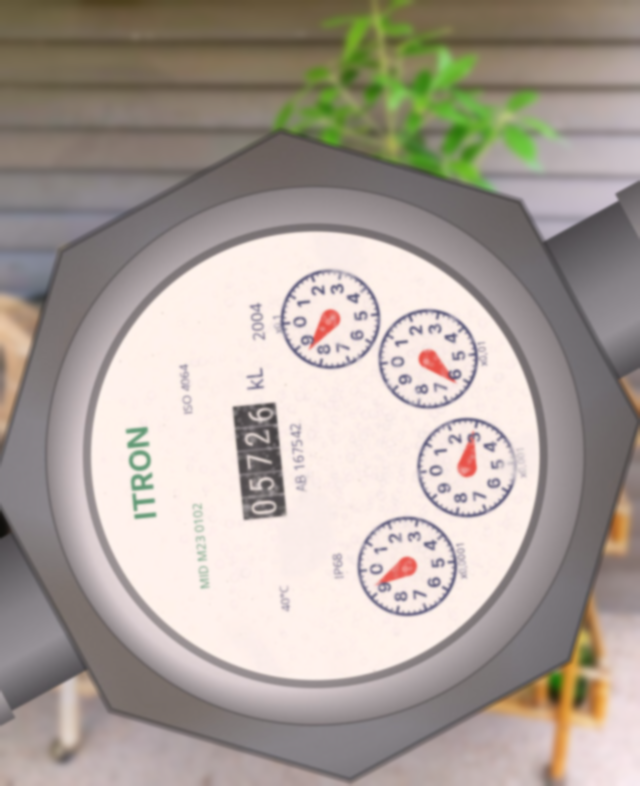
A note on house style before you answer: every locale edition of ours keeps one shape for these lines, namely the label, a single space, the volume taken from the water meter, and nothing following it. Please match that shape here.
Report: 5725.8629 kL
